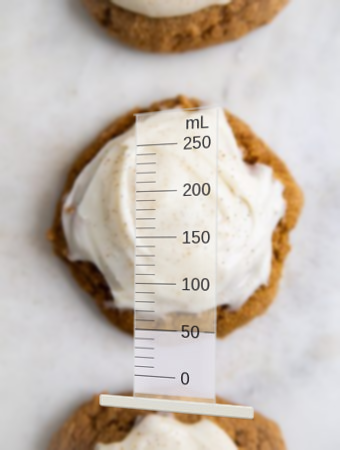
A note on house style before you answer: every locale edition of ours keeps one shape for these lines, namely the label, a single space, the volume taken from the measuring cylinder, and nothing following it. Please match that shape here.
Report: 50 mL
